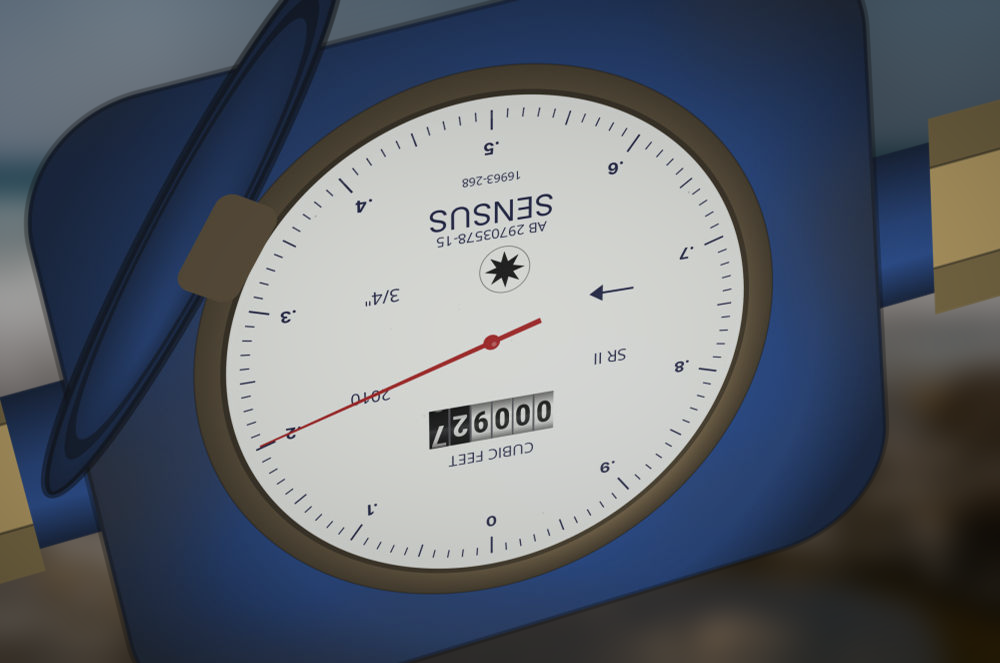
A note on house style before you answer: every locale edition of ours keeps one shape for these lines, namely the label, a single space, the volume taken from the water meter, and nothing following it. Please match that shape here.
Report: 927.20 ft³
